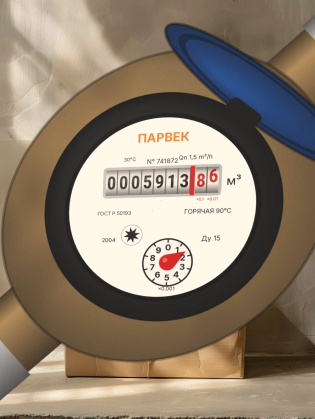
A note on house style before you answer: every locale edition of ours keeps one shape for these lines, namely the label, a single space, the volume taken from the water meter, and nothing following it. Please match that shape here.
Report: 5913.861 m³
